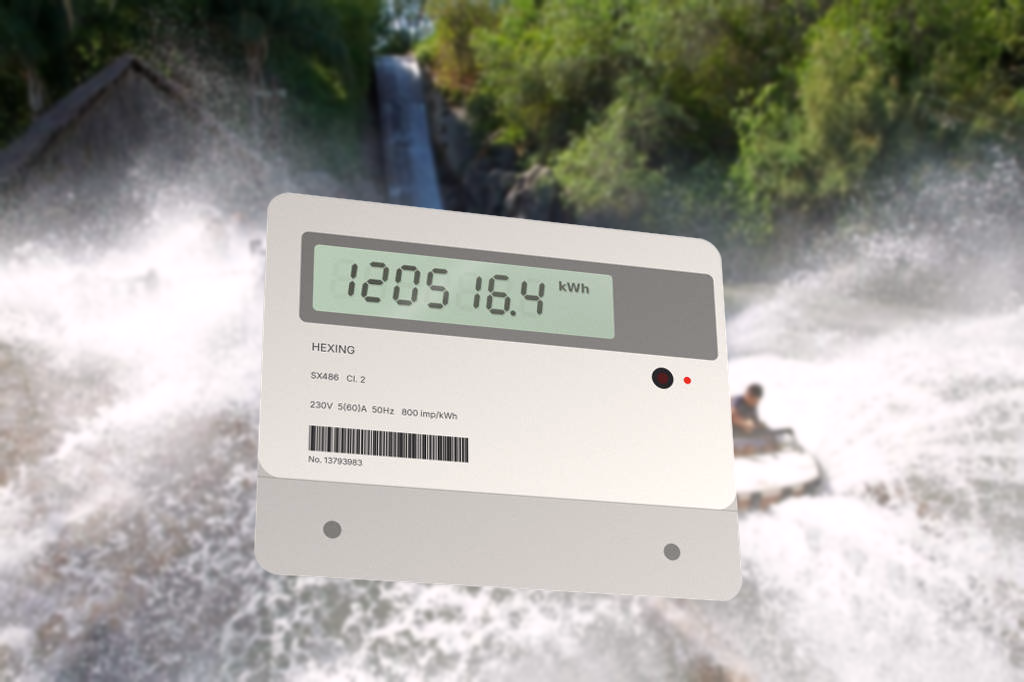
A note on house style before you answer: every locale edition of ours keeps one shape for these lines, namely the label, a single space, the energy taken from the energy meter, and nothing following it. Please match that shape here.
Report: 120516.4 kWh
